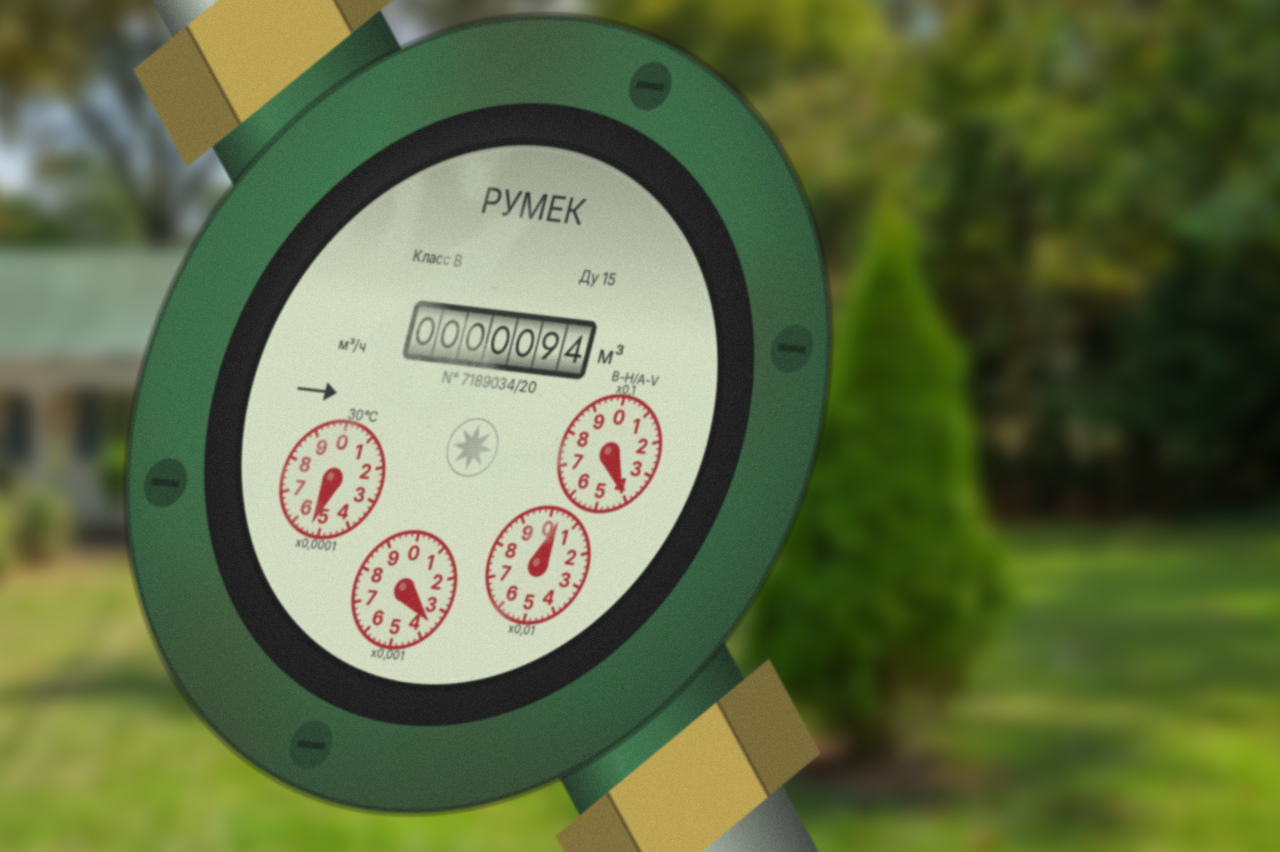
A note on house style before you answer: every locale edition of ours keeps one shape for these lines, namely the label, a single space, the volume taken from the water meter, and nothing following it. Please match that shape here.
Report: 94.4035 m³
